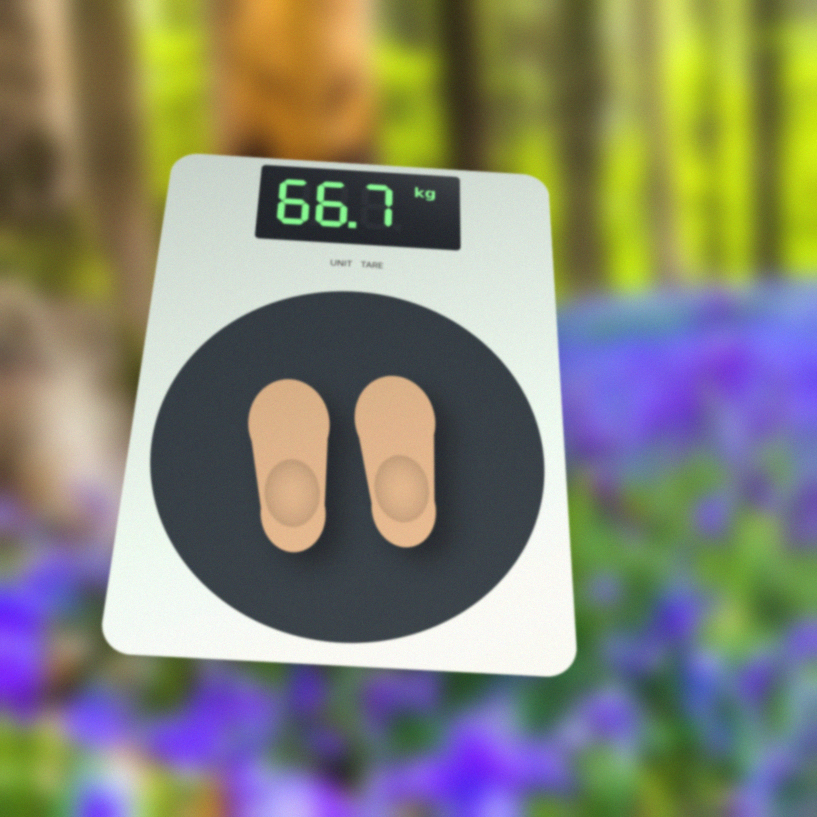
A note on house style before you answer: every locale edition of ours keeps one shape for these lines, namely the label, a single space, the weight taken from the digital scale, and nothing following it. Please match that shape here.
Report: 66.7 kg
